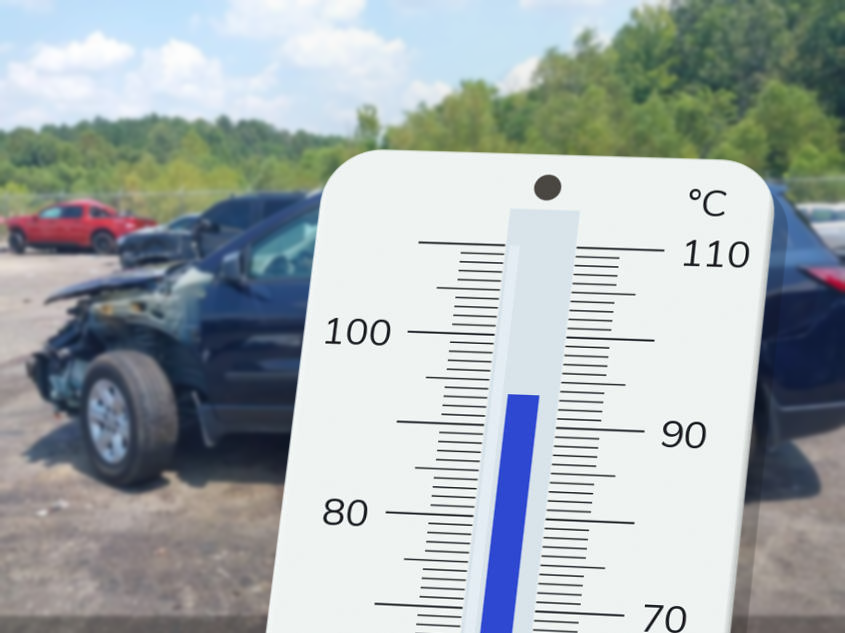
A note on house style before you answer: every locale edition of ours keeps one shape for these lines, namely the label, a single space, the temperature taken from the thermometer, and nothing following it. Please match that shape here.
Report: 93.5 °C
